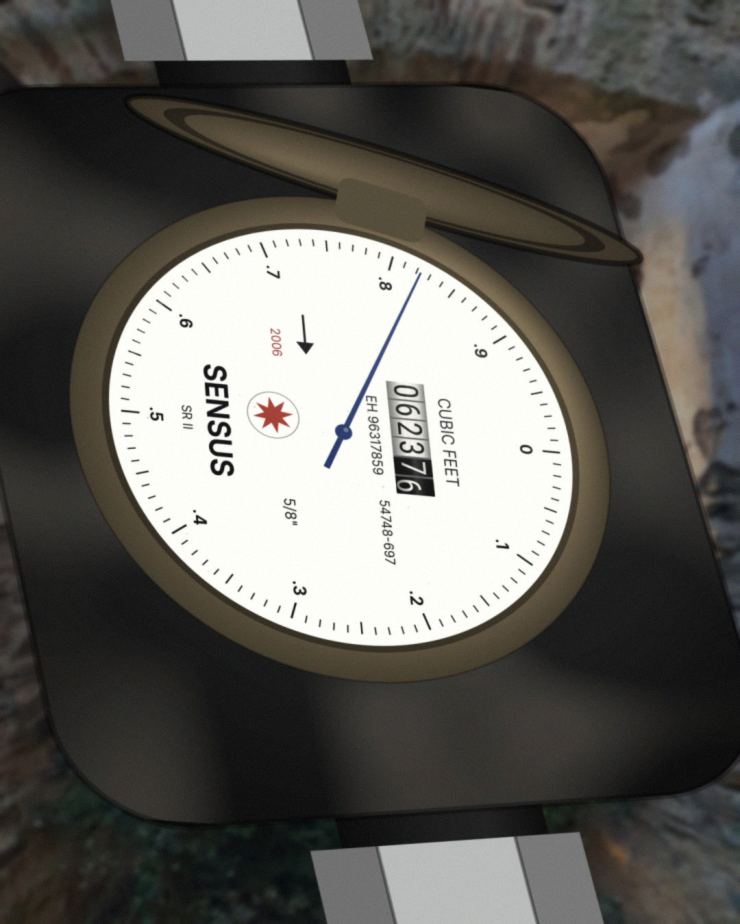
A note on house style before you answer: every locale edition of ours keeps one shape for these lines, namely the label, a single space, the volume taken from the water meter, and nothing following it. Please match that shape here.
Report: 62375.82 ft³
